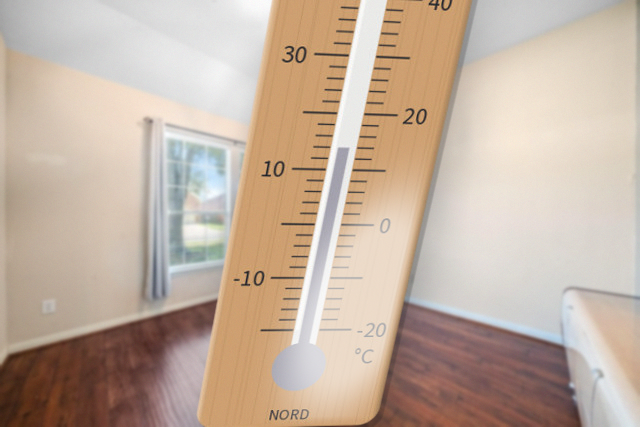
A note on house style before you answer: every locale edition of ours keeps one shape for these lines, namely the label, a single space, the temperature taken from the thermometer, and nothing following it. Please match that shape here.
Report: 14 °C
